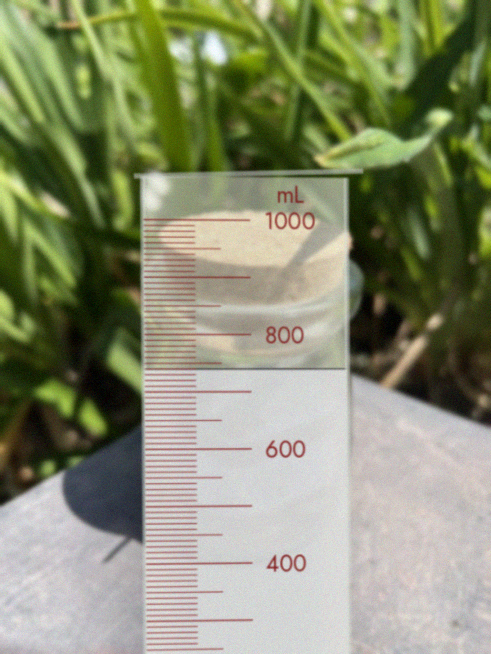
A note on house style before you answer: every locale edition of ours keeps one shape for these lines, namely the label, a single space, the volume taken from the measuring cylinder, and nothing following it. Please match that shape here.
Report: 740 mL
